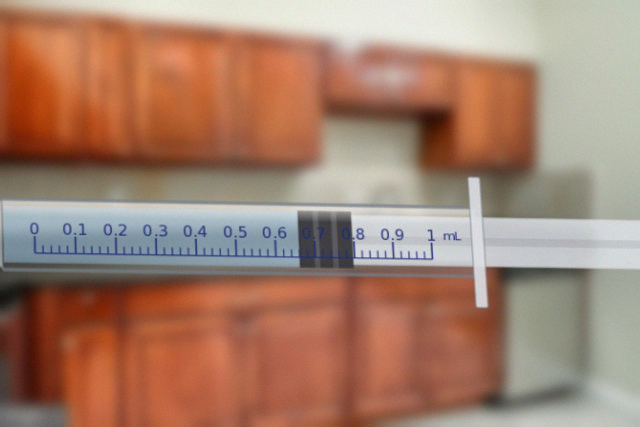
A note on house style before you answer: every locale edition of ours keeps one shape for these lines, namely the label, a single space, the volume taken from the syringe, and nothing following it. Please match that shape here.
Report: 0.66 mL
